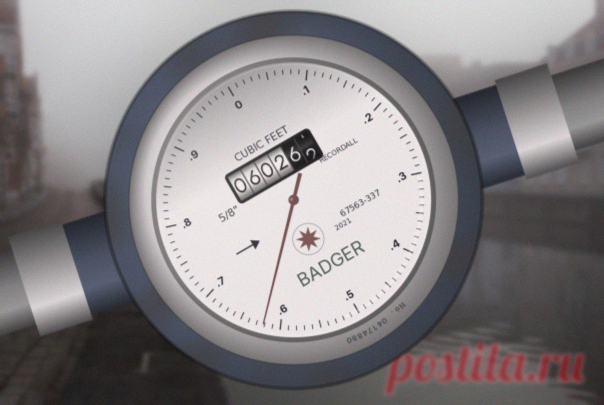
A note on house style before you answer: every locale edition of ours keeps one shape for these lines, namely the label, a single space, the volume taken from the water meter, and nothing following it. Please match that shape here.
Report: 60261.62 ft³
